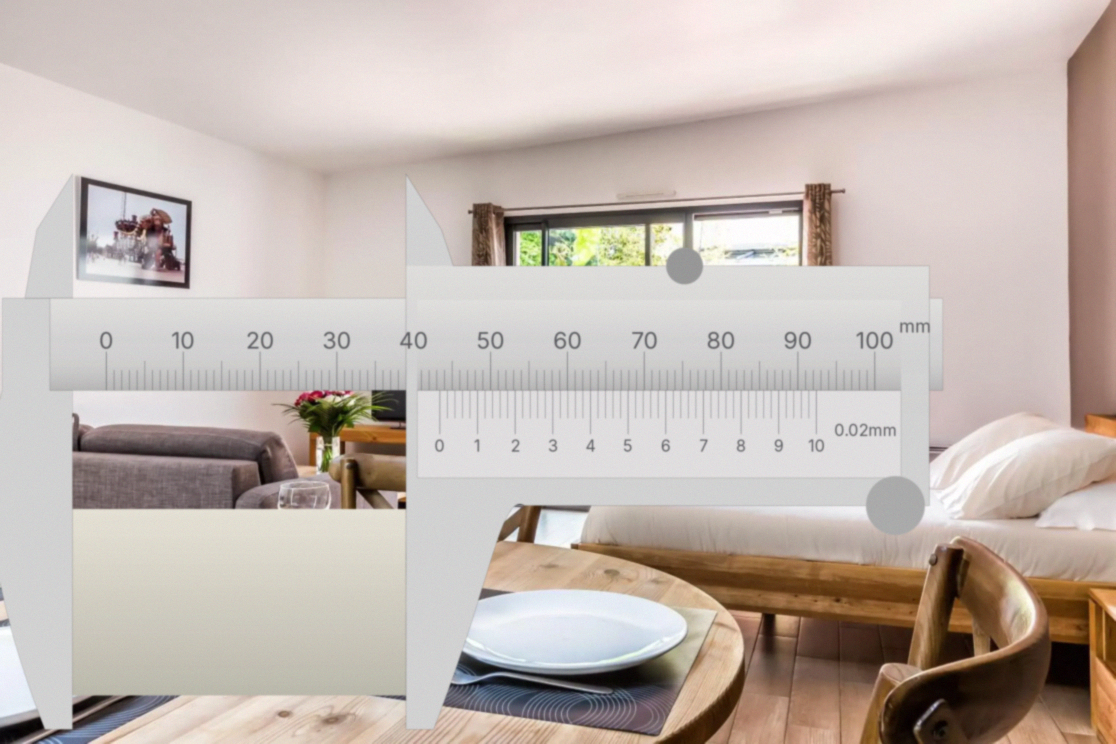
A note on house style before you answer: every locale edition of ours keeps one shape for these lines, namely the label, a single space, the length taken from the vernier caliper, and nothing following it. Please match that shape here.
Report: 43.4 mm
